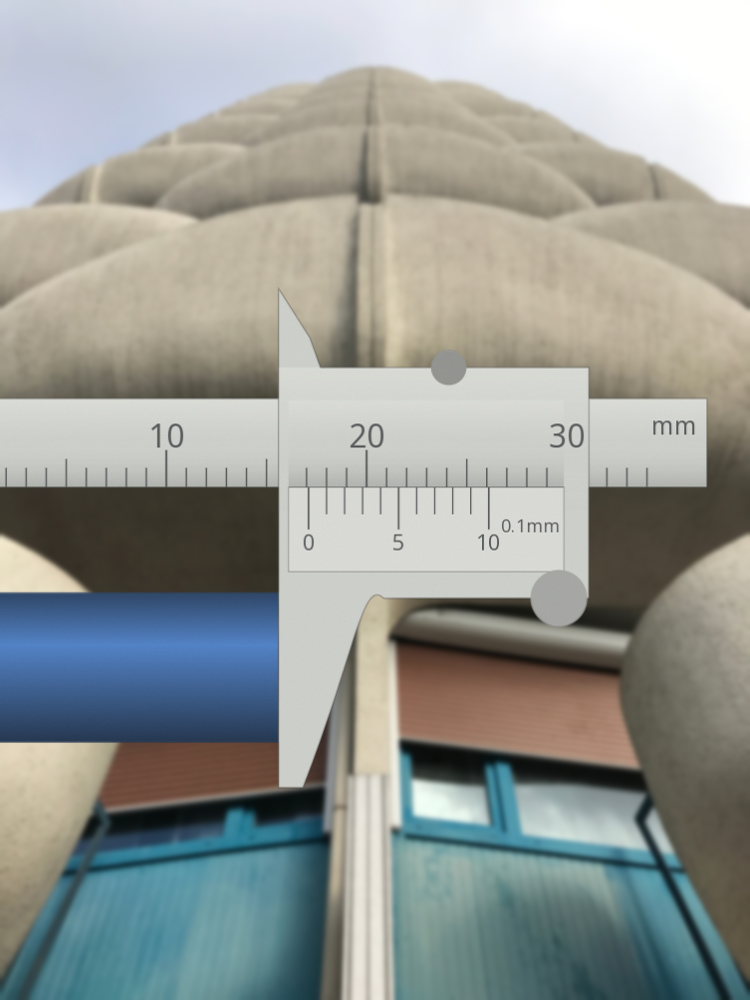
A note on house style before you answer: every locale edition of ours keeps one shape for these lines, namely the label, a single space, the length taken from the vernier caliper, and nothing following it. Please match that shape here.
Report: 17.1 mm
